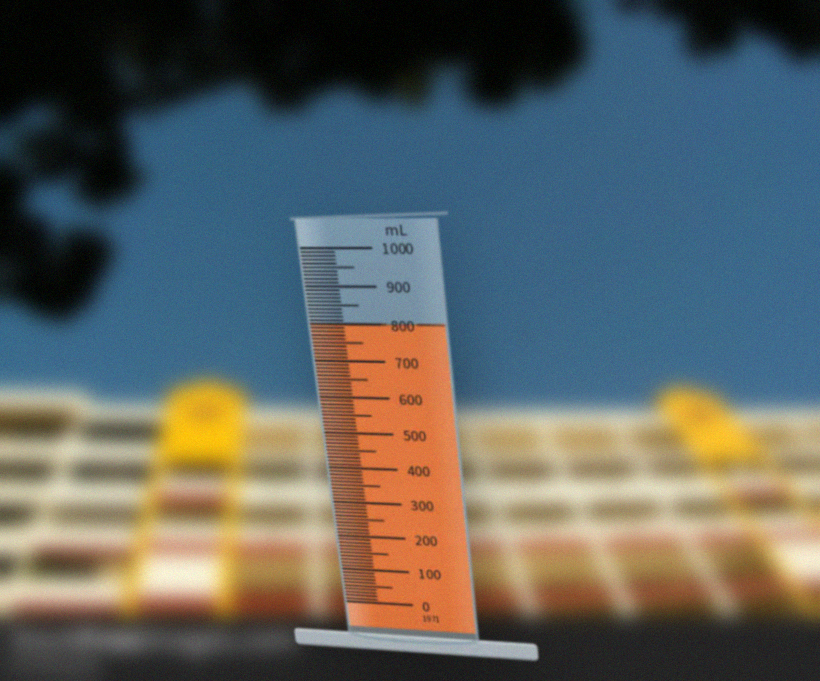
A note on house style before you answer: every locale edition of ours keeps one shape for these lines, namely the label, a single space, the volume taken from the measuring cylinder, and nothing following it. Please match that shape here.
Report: 800 mL
